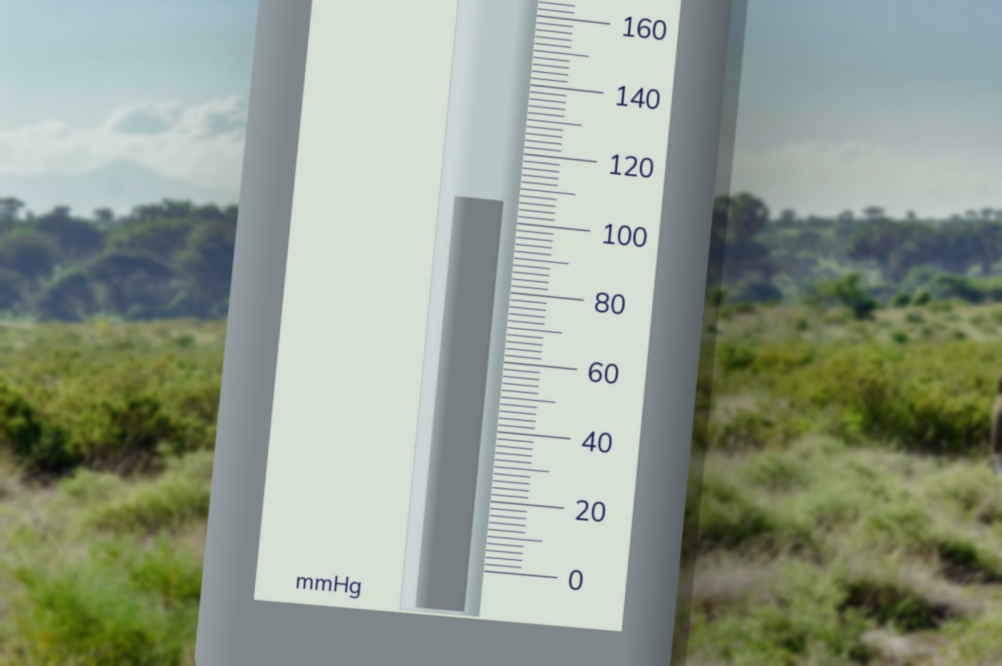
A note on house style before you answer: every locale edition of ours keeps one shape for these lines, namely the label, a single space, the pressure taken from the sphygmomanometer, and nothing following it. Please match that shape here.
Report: 106 mmHg
